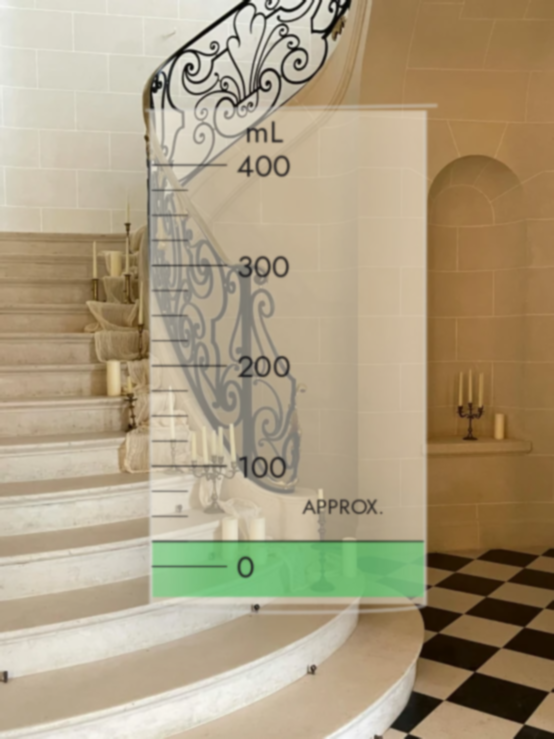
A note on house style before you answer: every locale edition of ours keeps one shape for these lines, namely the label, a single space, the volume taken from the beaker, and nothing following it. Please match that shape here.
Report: 25 mL
